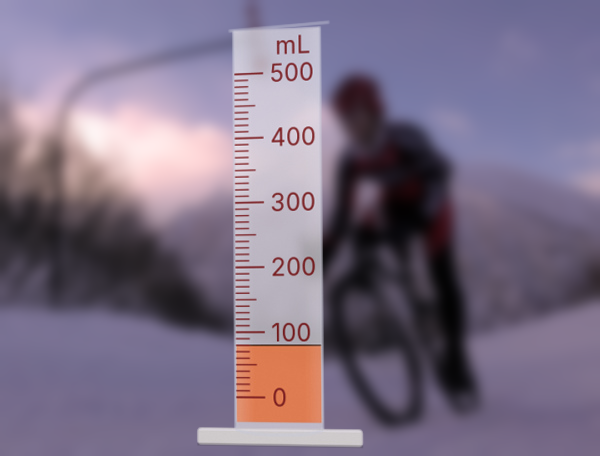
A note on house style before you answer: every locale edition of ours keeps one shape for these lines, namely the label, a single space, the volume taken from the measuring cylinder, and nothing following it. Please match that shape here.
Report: 80 mL
